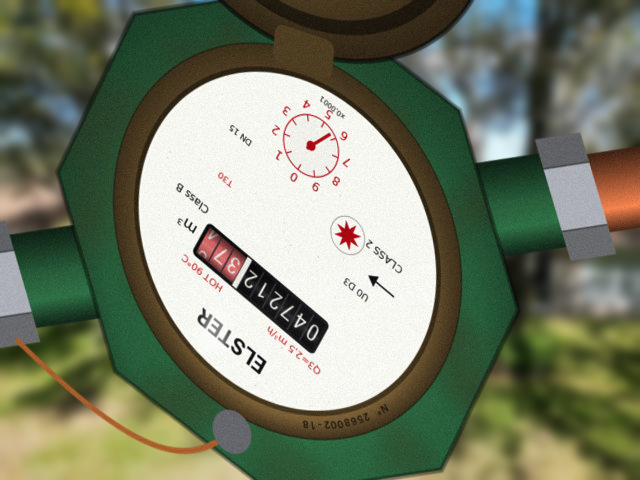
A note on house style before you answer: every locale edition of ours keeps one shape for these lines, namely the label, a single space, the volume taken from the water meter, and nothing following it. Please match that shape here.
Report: 47212.3735 m³
